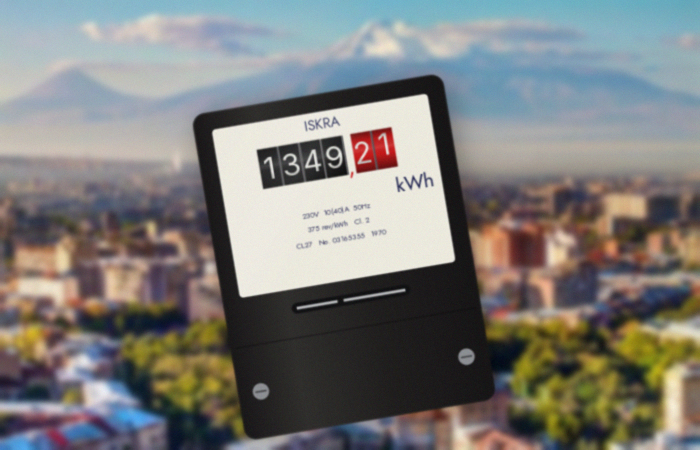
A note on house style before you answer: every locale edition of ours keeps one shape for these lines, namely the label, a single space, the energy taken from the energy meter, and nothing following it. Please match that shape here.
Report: 1349.21 kWh
